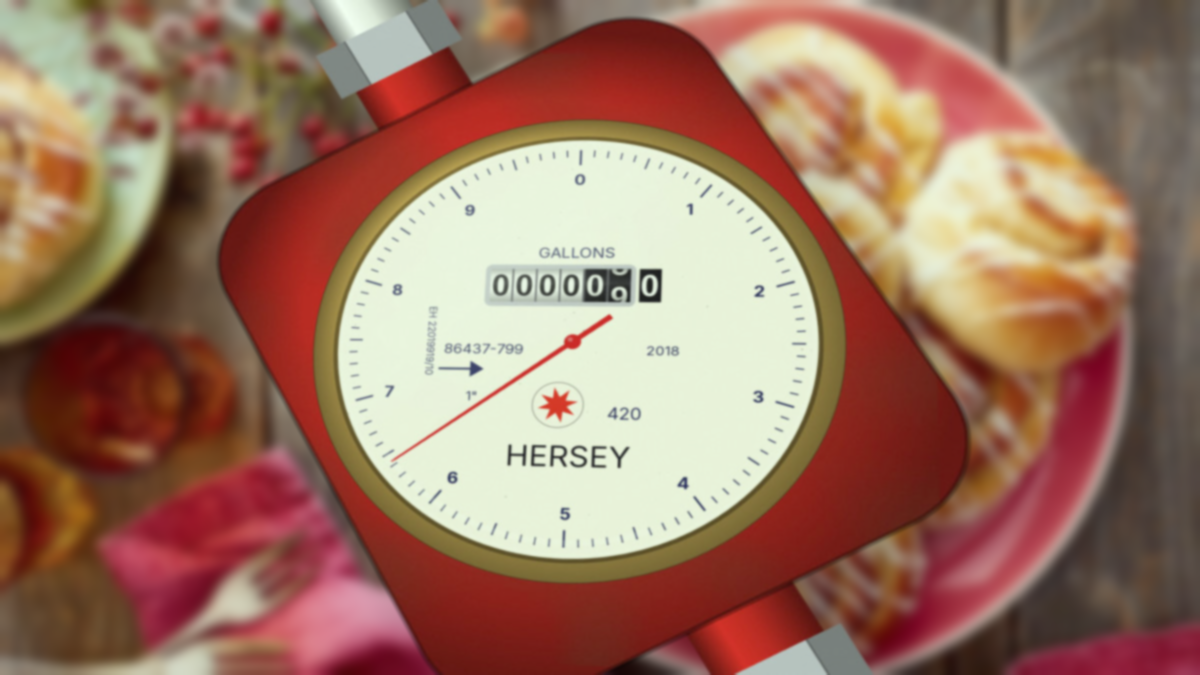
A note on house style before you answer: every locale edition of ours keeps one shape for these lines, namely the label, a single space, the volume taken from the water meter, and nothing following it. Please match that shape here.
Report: 86.4 gal
